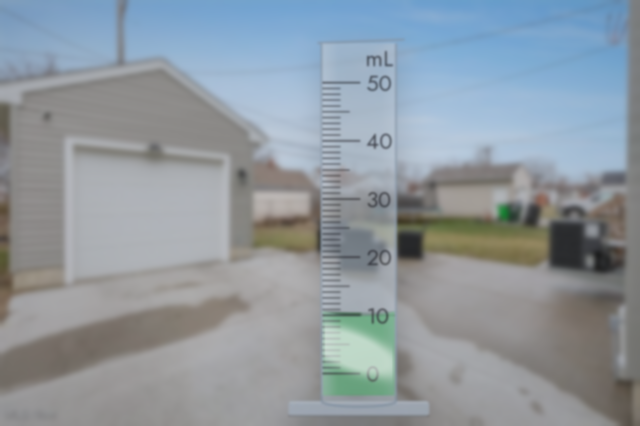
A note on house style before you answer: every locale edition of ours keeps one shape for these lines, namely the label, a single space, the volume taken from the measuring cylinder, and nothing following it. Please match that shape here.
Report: 10 mL
